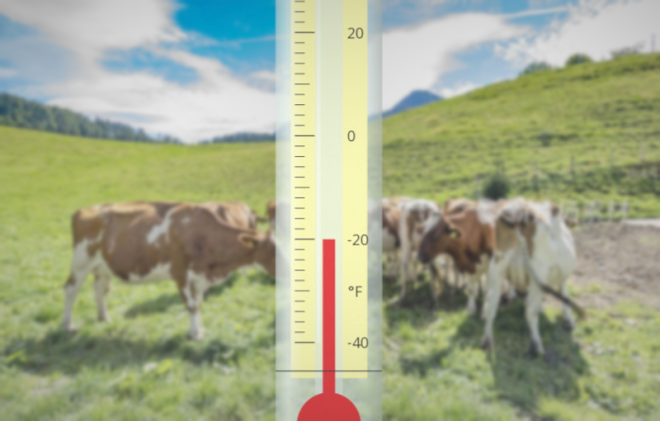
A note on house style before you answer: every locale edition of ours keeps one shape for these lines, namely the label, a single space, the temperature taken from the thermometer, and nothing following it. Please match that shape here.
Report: -20 °F
